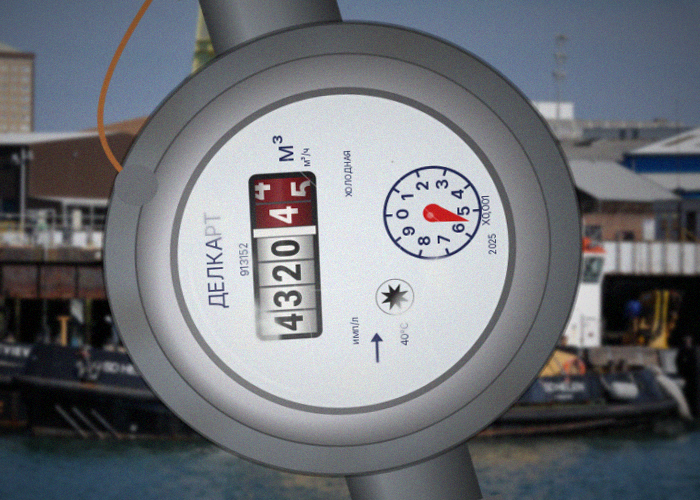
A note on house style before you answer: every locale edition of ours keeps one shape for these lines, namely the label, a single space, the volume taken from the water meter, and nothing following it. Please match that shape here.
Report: 4320.445 m³
